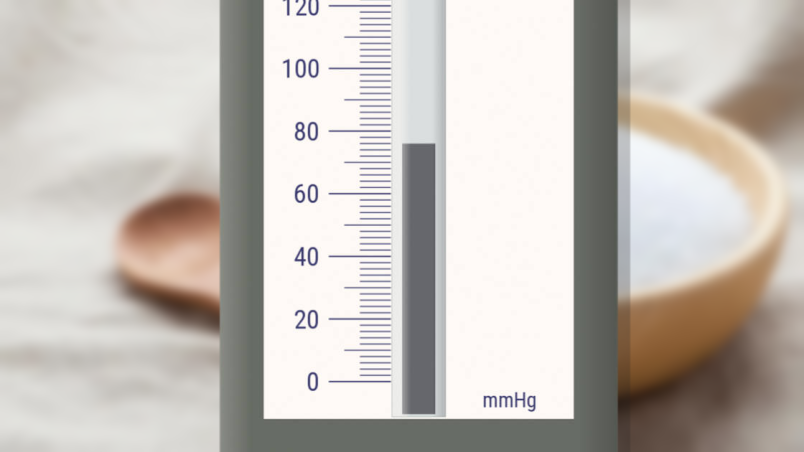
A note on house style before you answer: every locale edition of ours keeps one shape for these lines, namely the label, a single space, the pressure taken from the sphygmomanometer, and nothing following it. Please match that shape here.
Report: 76 mmHg
